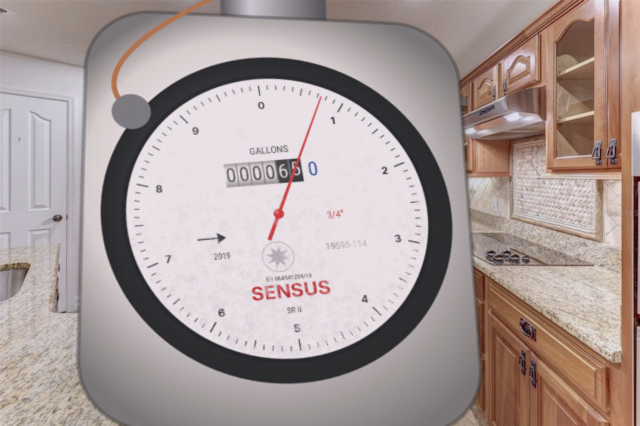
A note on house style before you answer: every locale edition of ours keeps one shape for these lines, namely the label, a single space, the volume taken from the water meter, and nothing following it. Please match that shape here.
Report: 650.7 gal
